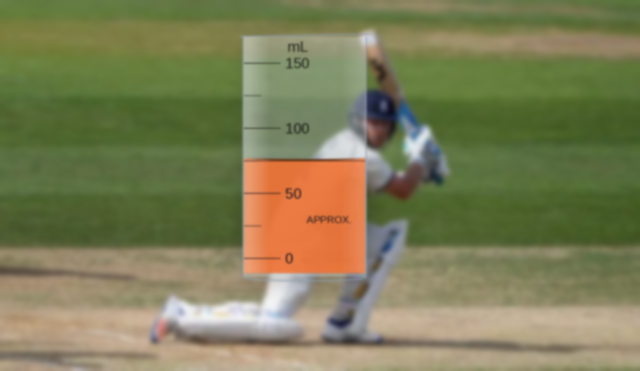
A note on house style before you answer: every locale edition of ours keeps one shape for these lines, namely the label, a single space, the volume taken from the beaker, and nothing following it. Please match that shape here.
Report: 75 mL
